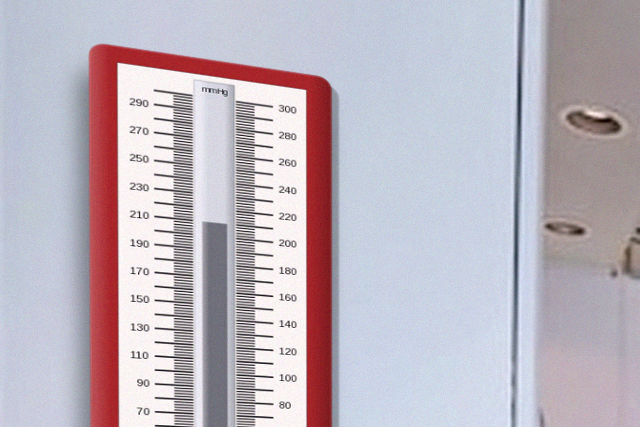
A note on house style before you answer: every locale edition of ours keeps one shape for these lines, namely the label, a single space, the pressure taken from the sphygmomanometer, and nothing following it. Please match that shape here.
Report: 210 mmHg
